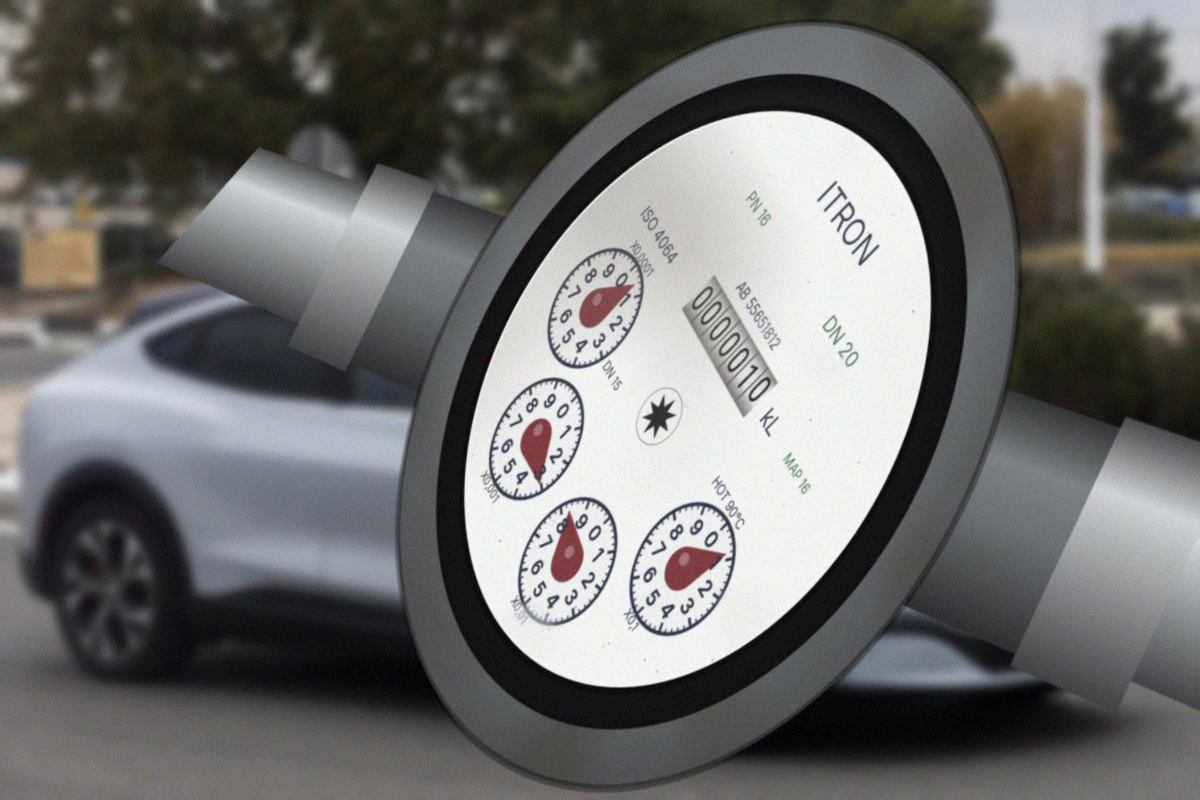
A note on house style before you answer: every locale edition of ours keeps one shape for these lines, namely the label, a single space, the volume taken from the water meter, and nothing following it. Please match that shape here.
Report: 10.0830 kL
